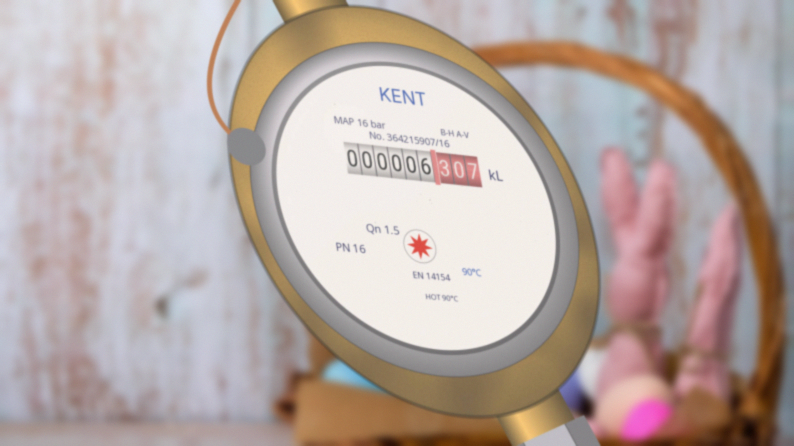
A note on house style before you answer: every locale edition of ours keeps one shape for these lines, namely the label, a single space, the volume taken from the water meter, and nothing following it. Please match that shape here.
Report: 6.307 kL
